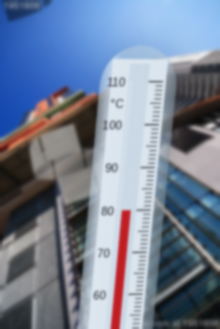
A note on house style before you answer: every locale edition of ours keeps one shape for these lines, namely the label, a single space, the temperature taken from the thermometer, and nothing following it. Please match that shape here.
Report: 80 °C
